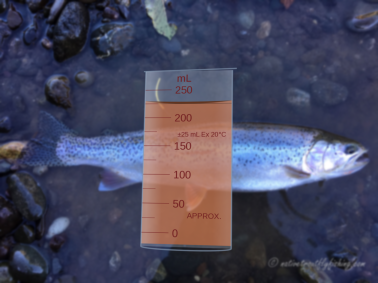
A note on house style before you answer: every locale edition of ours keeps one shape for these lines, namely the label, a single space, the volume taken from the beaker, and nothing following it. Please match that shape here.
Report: 225 mL
